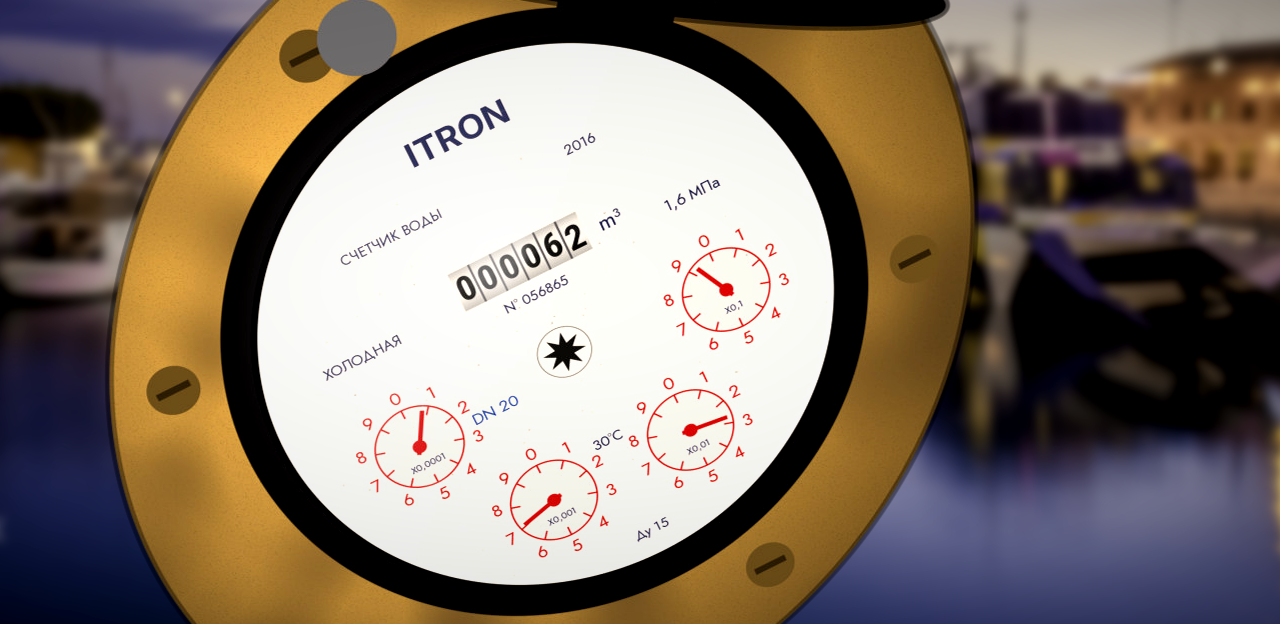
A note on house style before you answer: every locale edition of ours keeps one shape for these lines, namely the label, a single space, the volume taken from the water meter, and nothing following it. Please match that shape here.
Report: 61.9270 m³
